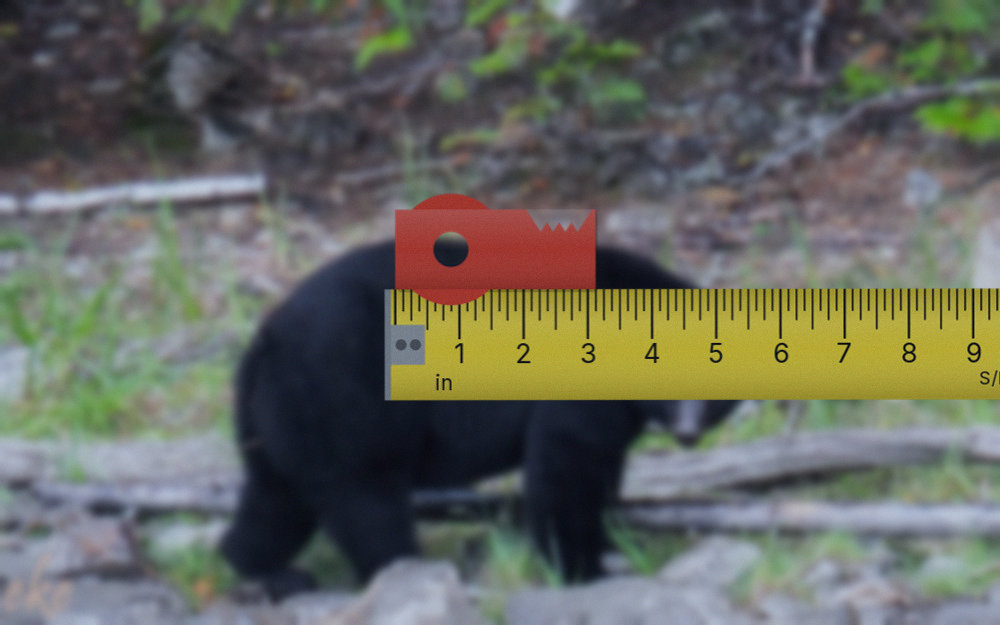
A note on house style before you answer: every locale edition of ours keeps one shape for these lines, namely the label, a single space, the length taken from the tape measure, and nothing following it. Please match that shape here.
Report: 3.125 in
